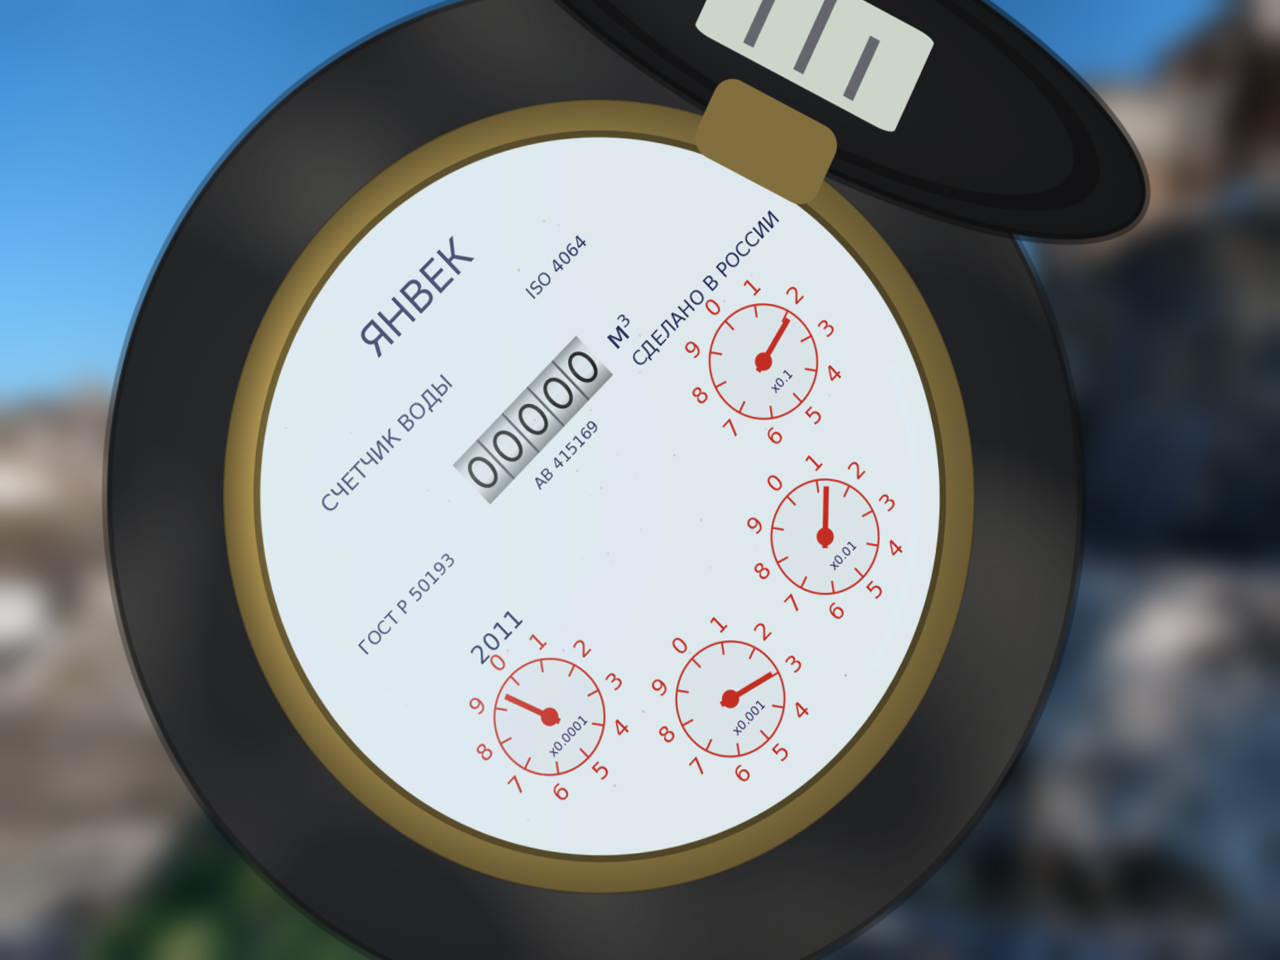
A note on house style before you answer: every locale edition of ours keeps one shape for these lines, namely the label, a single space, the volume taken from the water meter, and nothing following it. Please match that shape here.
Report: 0.2129 m³
